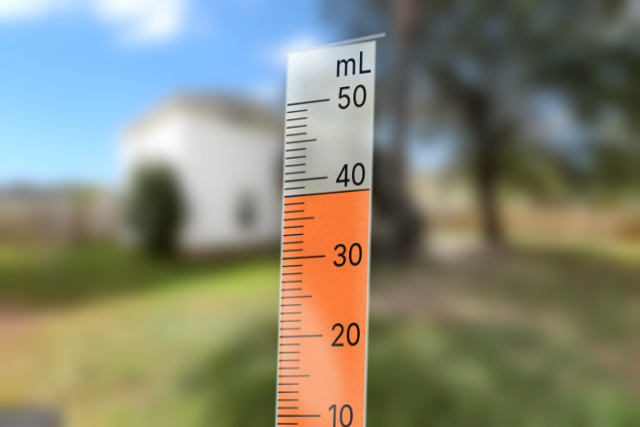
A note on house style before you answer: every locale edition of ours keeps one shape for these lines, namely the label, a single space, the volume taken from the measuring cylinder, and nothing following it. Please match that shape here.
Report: 38 mL
